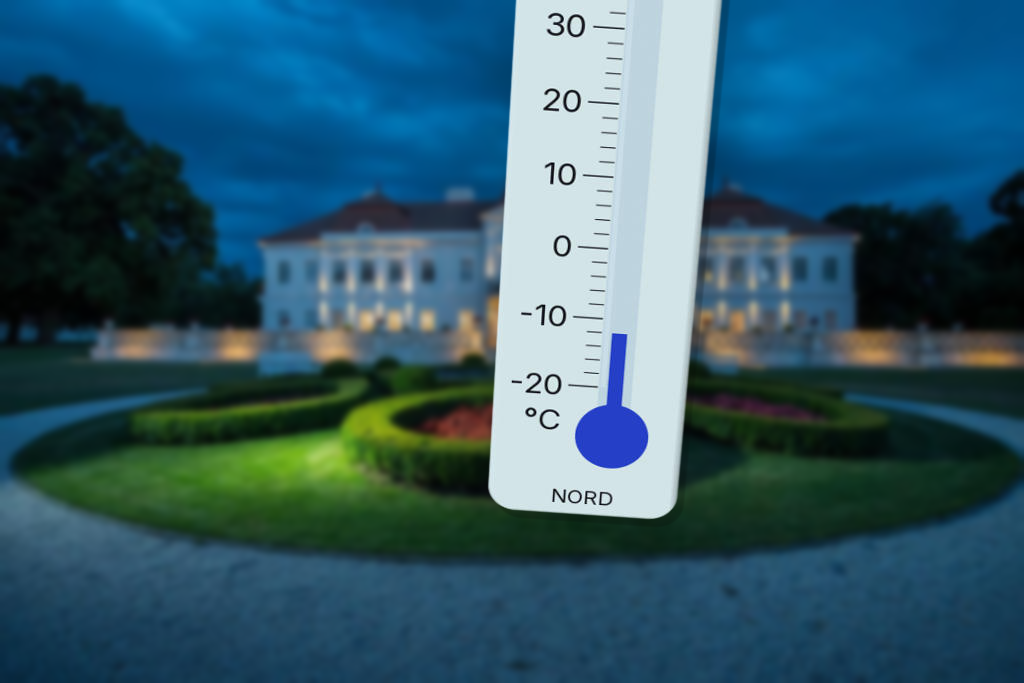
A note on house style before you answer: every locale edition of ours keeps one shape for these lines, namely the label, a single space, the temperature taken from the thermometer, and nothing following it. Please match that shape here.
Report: -12 °C
